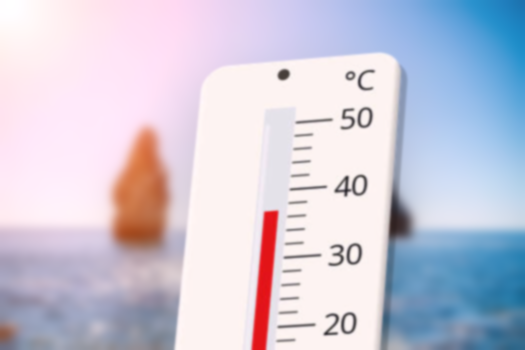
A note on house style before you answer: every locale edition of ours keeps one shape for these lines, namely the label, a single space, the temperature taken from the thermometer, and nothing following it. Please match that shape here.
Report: 37 °C
